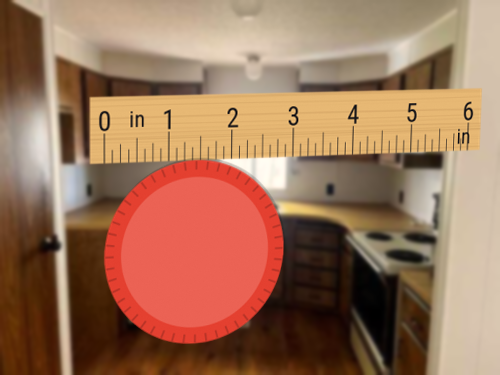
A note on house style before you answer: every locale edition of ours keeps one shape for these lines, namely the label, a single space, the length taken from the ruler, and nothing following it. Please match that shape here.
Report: 2.875 in
